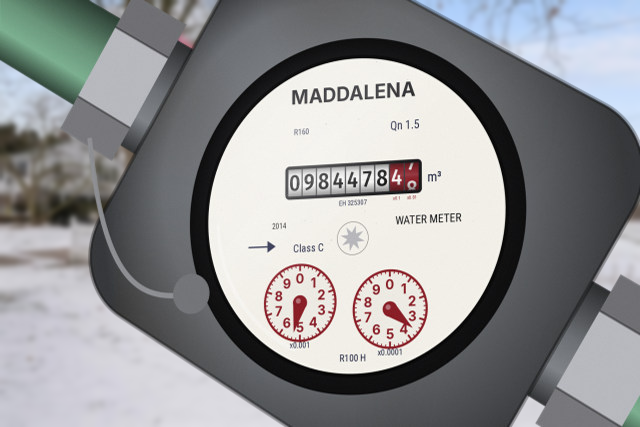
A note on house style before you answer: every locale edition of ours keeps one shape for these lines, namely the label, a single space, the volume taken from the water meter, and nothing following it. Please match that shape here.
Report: 984478.4753 m³
